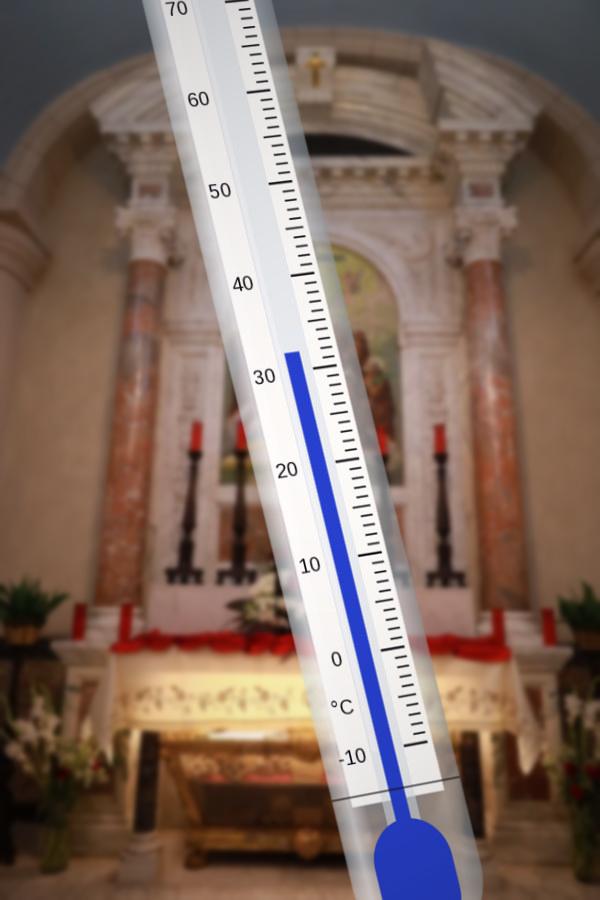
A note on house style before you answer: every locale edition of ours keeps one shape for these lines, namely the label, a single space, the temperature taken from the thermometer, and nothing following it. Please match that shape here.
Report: 32 °C
